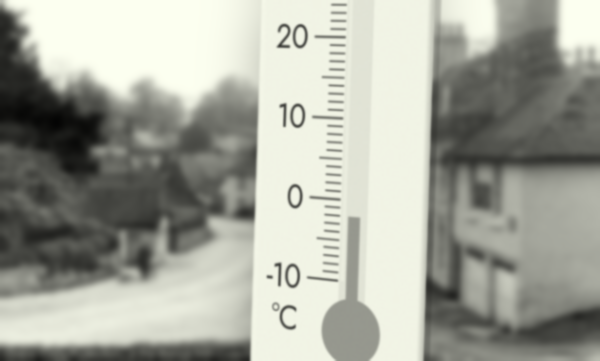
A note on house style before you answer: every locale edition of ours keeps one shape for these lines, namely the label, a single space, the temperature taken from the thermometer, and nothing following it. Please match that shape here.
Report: -2 °C
